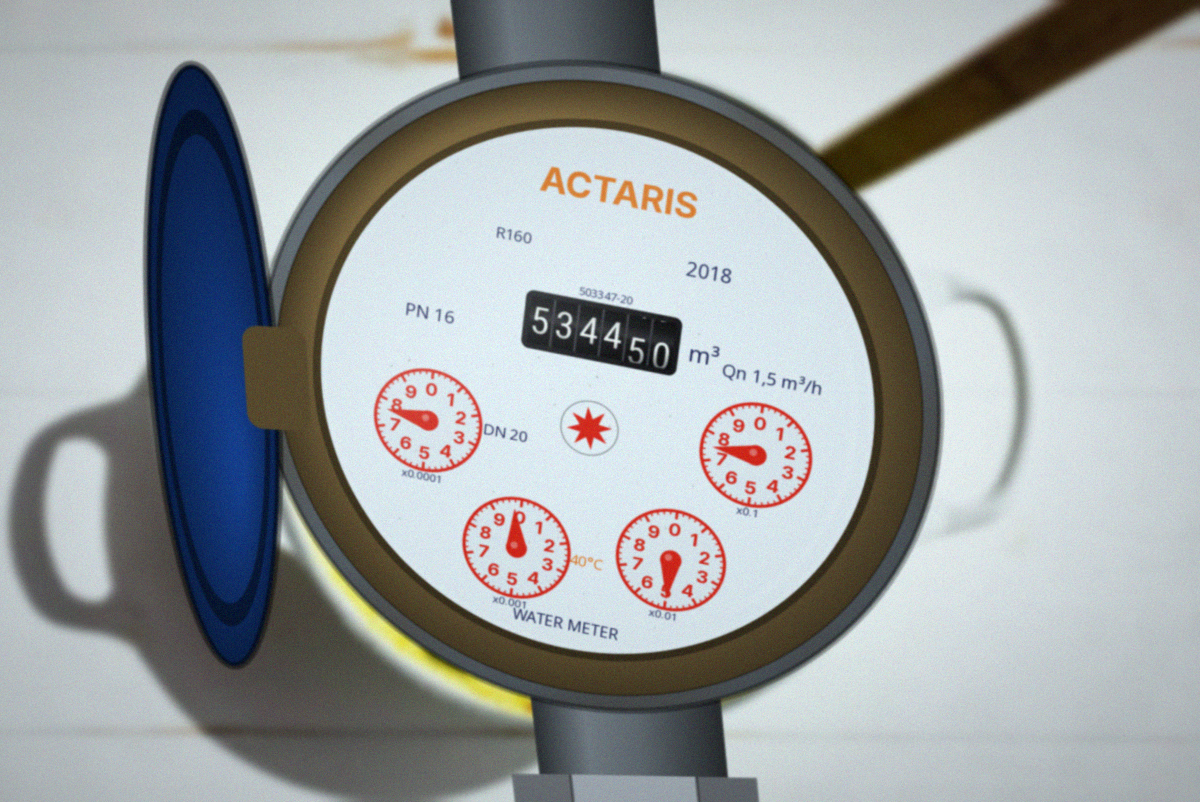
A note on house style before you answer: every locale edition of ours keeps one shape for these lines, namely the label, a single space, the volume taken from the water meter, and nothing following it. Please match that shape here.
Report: 534449.7497 m³
